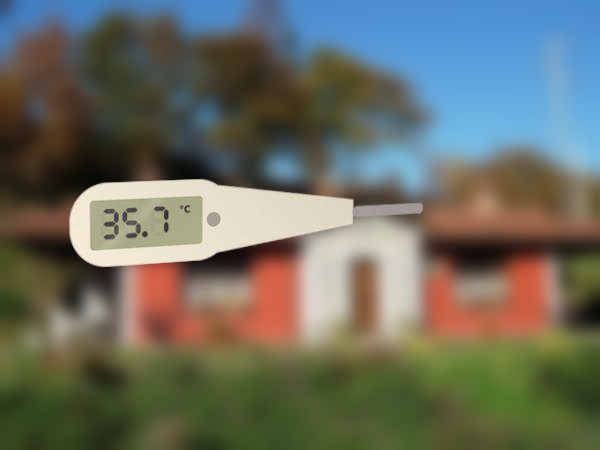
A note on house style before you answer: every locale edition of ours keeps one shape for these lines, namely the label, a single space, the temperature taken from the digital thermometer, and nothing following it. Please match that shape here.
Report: 35.7 °C
